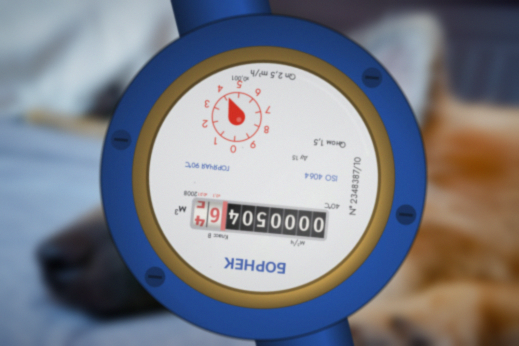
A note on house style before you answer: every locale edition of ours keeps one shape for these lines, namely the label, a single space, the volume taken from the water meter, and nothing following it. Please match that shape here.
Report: 504.644 m³
